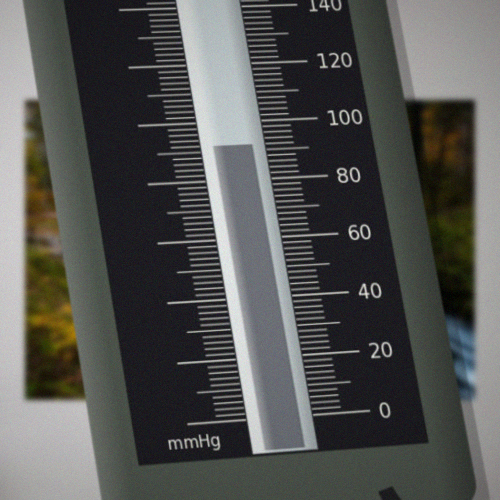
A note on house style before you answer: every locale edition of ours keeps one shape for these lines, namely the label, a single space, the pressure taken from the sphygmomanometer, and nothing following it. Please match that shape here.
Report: 92 mmHg
